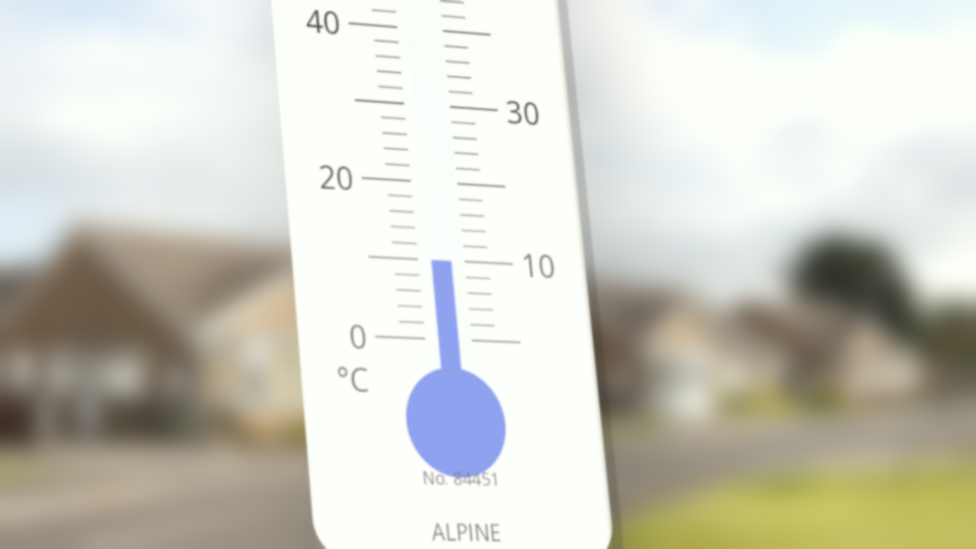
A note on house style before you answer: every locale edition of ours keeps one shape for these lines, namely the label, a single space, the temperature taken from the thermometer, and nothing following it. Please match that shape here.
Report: 10 °C
